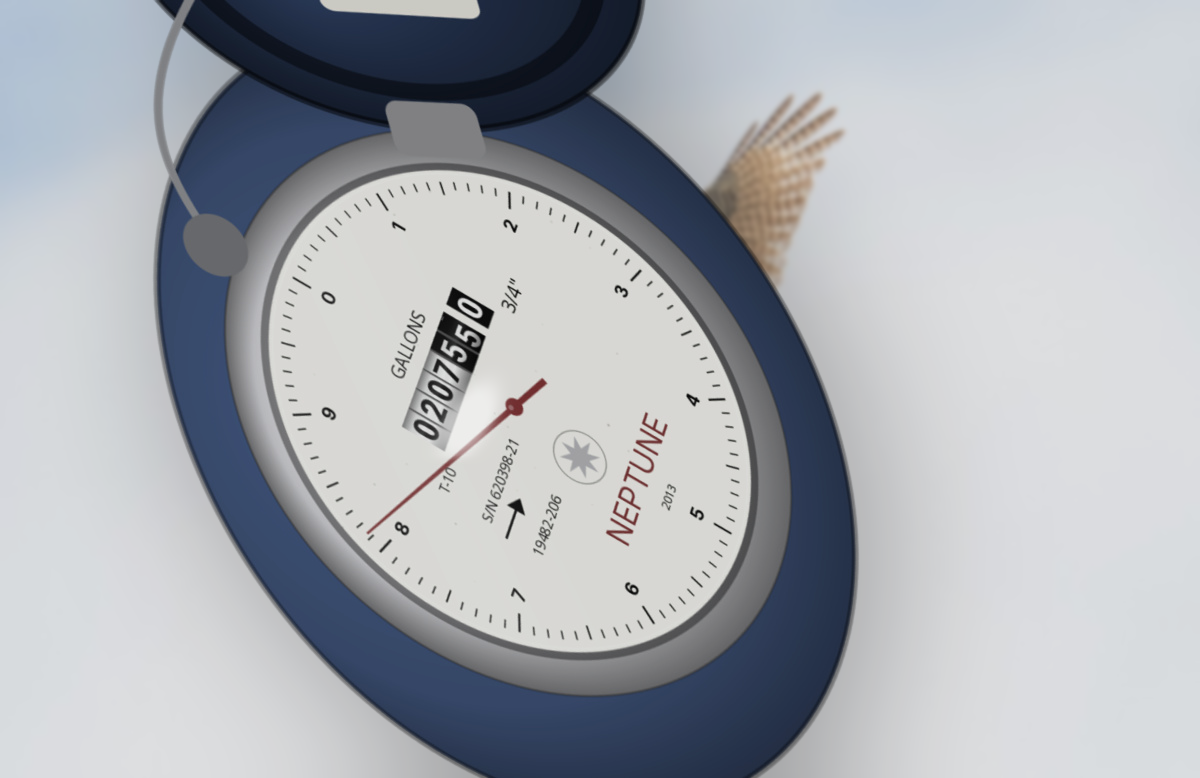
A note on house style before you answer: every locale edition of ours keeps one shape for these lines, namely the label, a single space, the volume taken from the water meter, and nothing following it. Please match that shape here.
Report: 207548.1 gal
